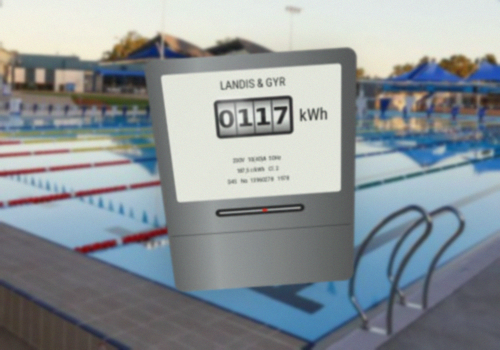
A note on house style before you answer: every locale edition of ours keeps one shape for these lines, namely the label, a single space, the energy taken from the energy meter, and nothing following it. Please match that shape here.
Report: 117 kWh
